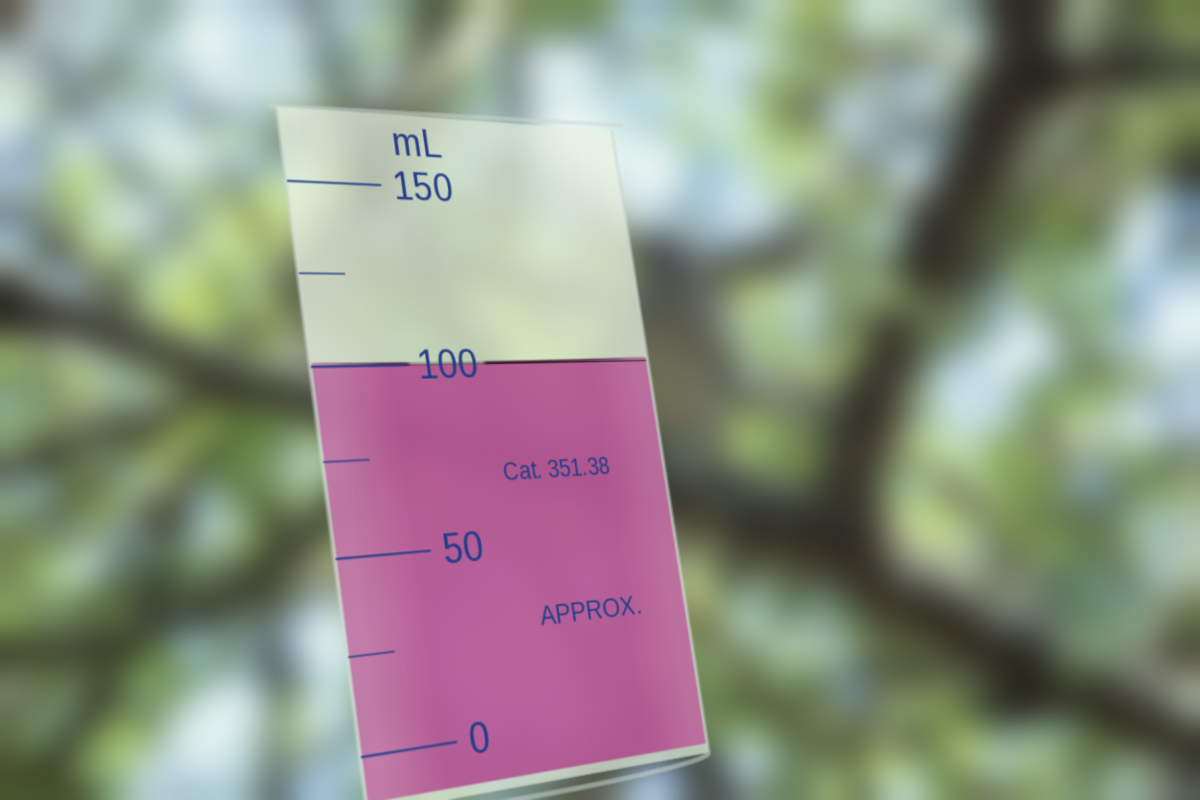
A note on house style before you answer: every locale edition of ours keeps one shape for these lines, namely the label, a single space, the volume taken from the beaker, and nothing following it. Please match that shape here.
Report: 100 mL
